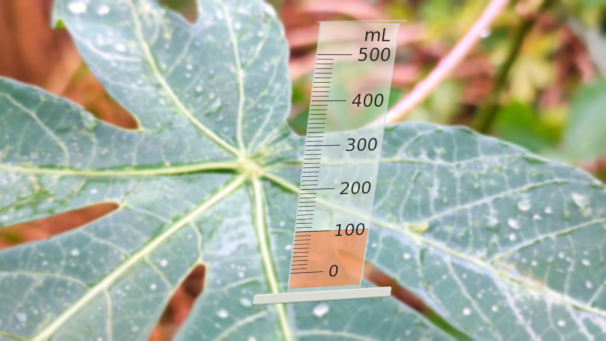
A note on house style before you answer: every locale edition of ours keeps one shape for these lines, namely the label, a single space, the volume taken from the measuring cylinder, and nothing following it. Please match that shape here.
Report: 100 mL
